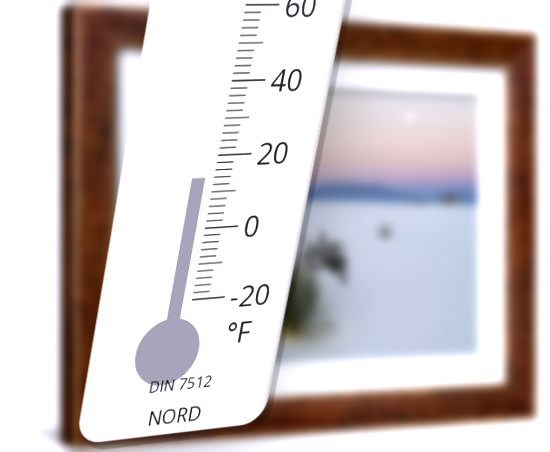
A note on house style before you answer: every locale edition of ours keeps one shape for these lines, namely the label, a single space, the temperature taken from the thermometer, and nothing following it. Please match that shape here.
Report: 14 °F
